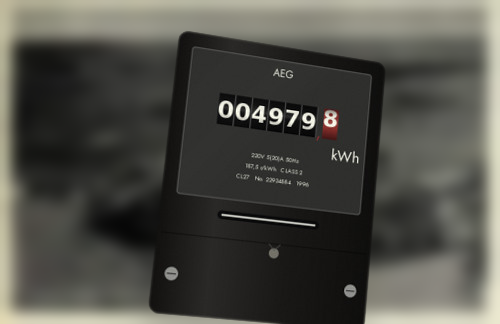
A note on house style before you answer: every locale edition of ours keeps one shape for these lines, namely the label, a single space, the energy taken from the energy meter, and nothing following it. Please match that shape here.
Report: 4979.8 kWh
